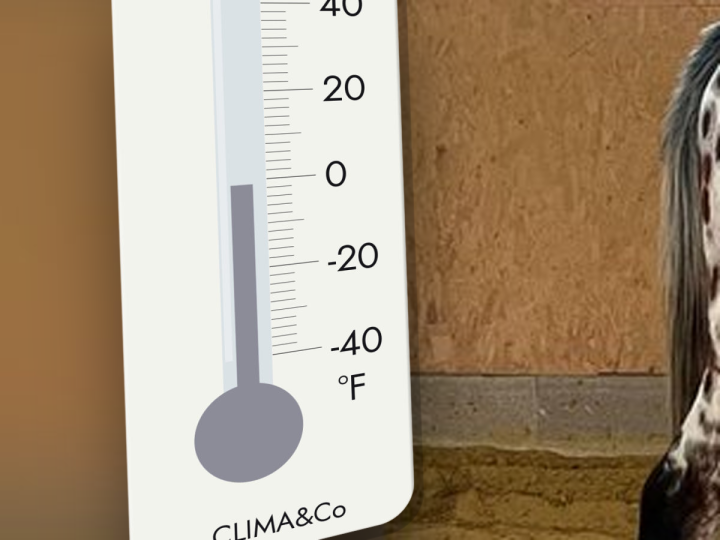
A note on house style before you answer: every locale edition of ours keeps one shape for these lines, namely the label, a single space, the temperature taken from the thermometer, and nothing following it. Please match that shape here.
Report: -1 °F
